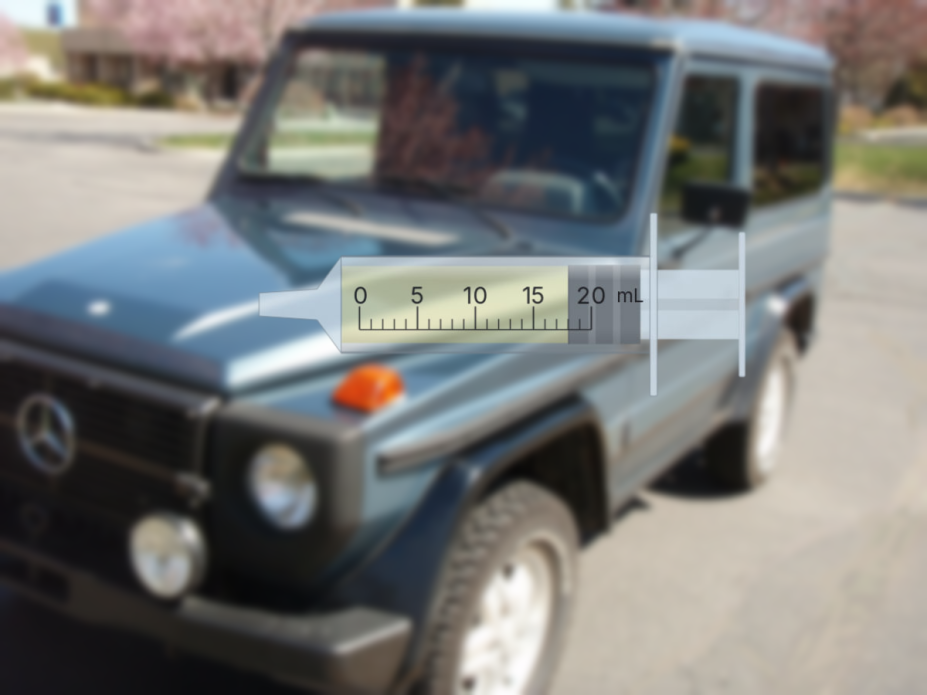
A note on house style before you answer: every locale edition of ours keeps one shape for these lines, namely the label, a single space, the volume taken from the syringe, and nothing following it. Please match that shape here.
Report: 18 mL
